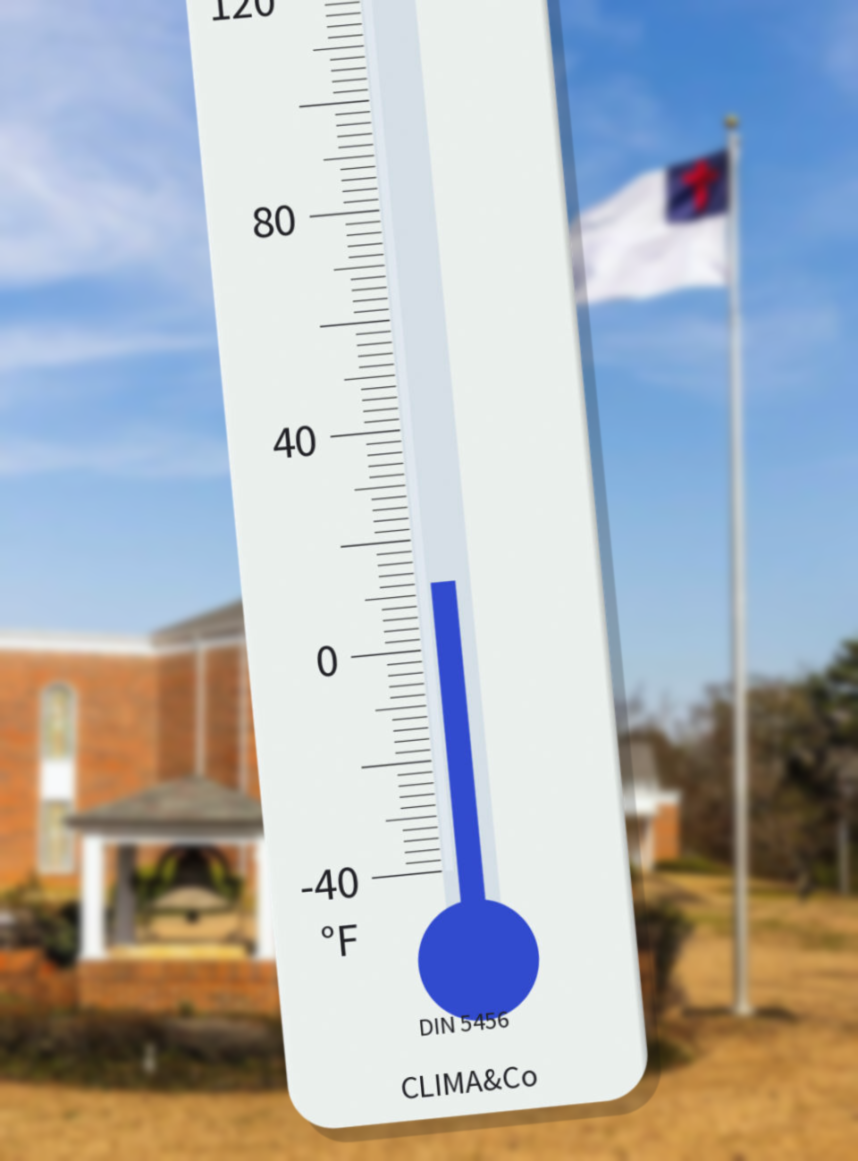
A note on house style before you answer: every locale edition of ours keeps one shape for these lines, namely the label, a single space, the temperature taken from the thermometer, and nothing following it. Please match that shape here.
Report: 12 °F
